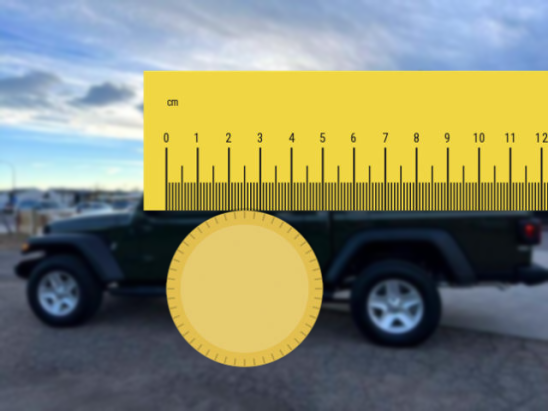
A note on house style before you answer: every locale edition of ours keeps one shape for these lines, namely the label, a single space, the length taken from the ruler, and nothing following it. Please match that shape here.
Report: 5 cm
